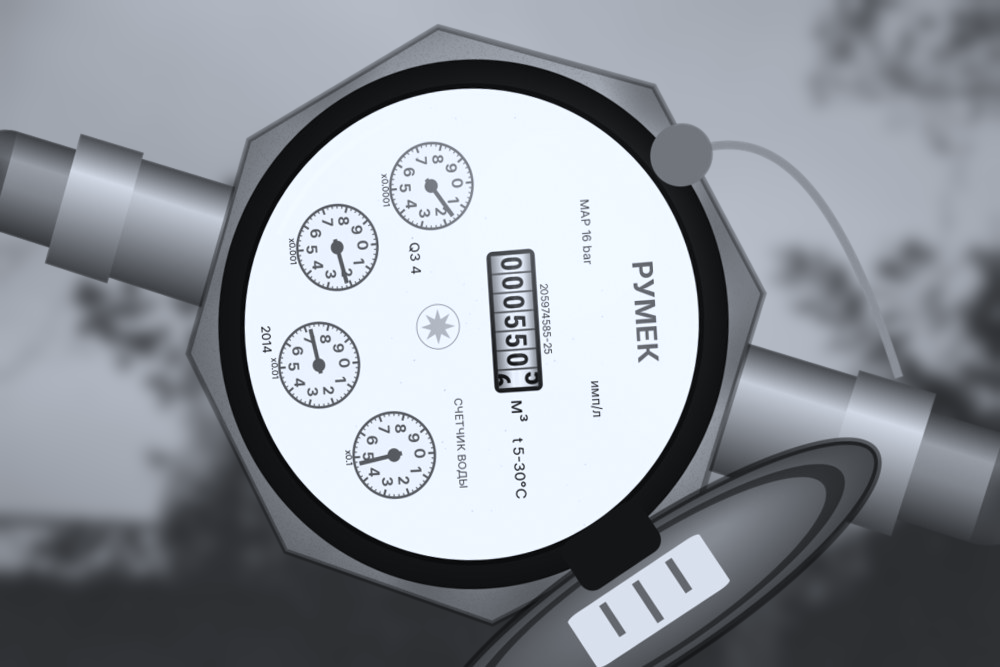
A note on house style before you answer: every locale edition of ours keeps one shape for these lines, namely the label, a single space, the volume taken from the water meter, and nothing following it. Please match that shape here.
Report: 5505.4721 m³
